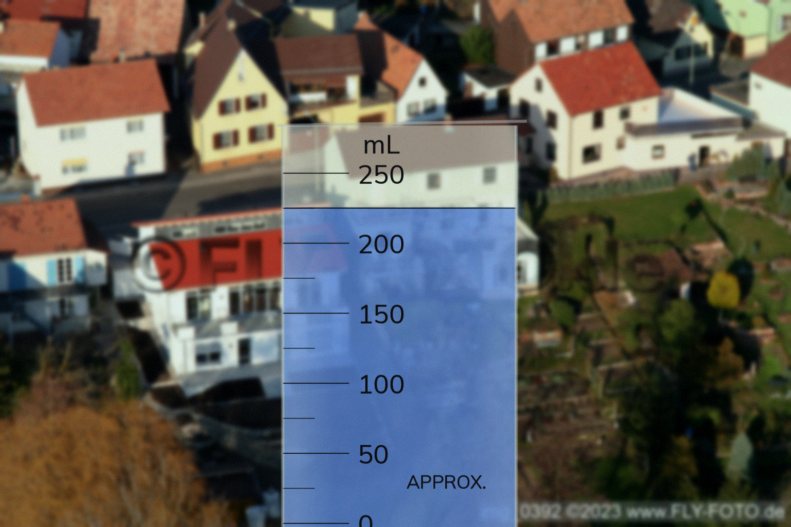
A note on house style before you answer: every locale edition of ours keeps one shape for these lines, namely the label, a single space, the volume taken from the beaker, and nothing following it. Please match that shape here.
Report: 225 mL
